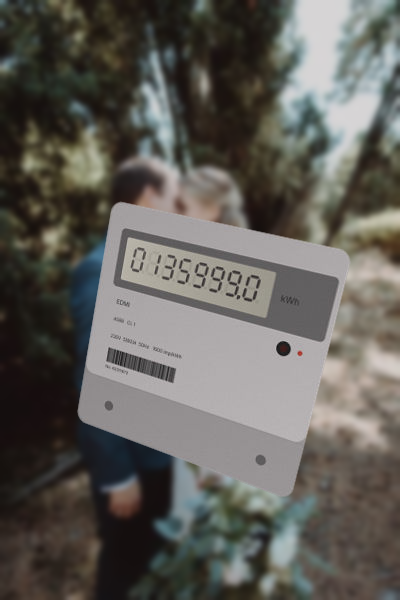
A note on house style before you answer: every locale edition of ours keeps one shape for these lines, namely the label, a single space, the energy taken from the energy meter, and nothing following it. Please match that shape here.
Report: 135999.0 kWh
